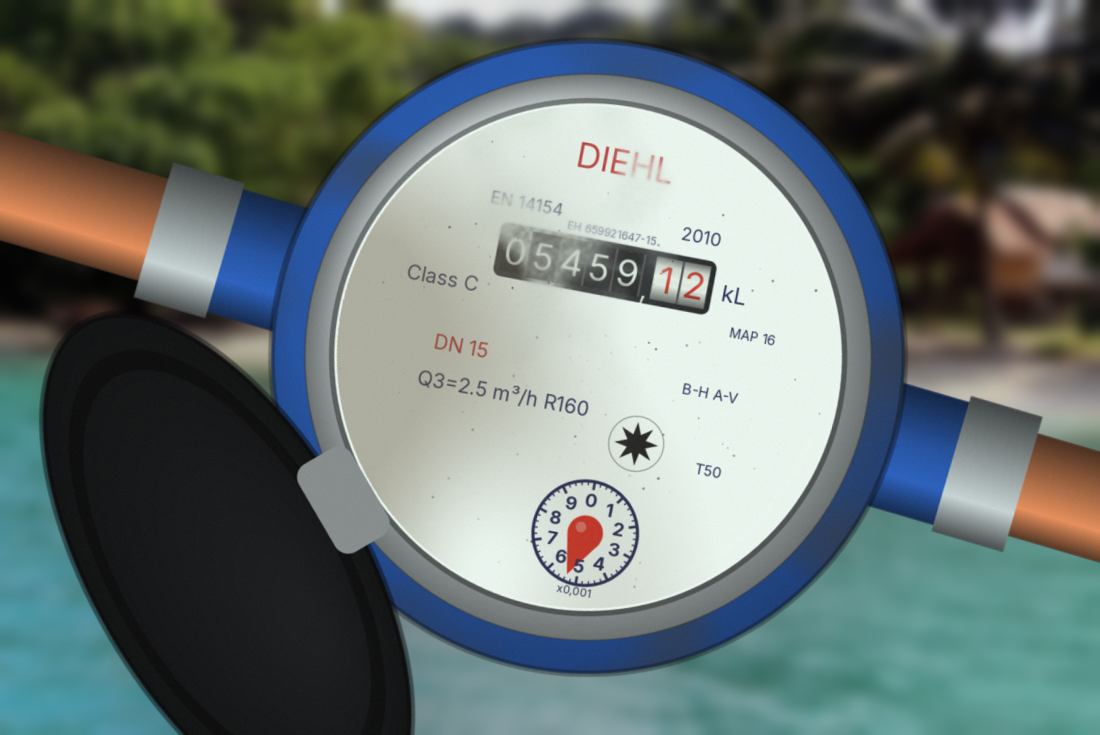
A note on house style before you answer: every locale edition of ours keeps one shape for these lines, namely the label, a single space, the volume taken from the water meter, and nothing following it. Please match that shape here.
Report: 5459.125 kL
